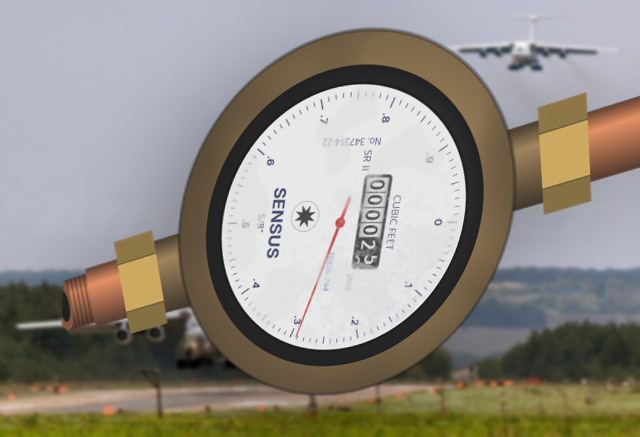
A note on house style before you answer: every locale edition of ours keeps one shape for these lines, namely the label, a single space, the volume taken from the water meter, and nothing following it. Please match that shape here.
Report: 25.29 ft³
